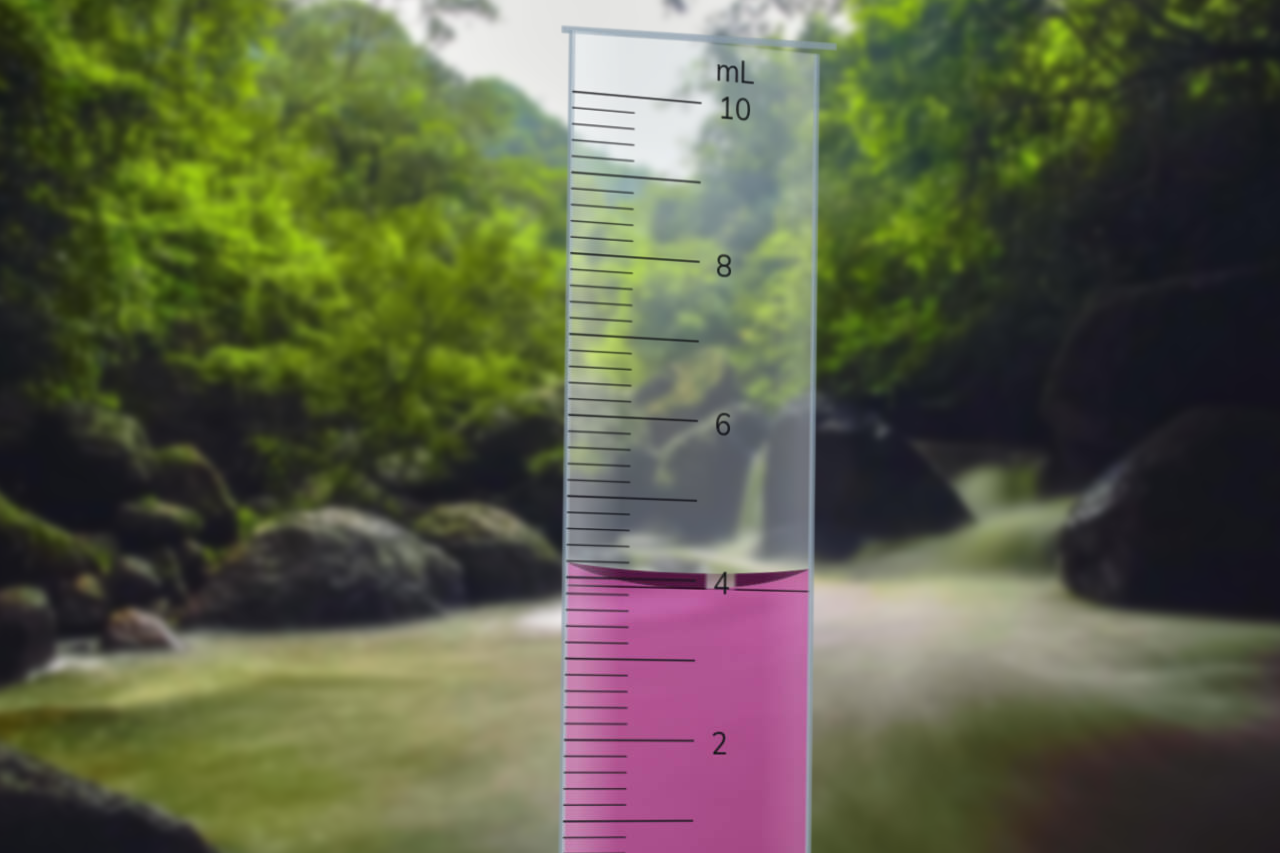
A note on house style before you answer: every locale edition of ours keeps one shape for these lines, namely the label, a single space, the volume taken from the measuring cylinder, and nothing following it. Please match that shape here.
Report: 3.9 mL
